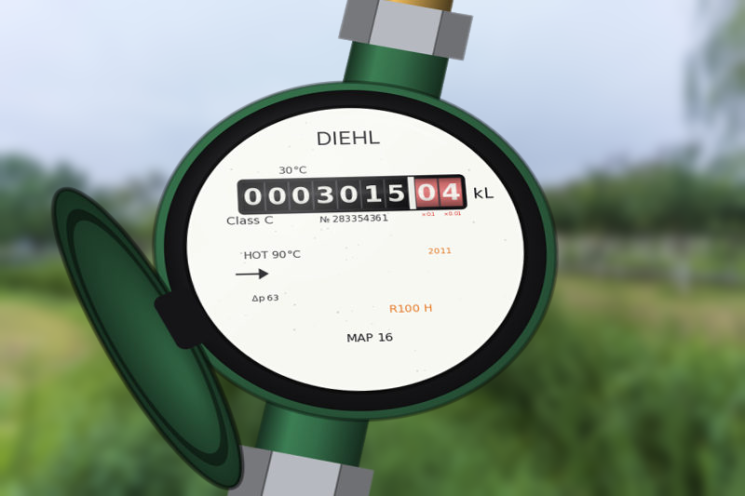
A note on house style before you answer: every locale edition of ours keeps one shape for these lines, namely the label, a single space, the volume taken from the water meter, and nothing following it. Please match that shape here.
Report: 3015.04 kL
